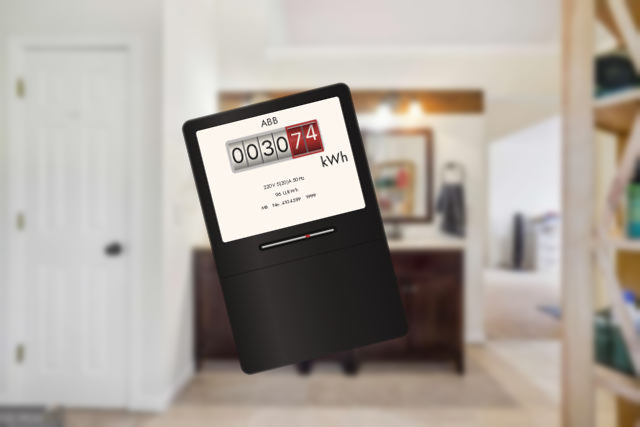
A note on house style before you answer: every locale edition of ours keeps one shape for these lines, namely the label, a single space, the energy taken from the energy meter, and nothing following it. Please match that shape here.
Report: 30.74 kWh
